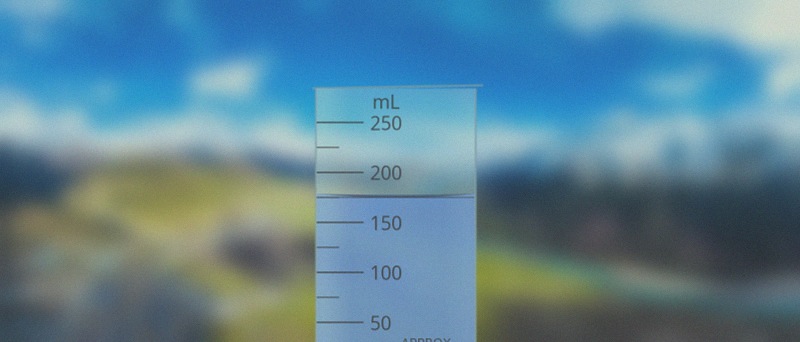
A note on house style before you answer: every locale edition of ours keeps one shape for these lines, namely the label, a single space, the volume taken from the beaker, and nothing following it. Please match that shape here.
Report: 175 mL
